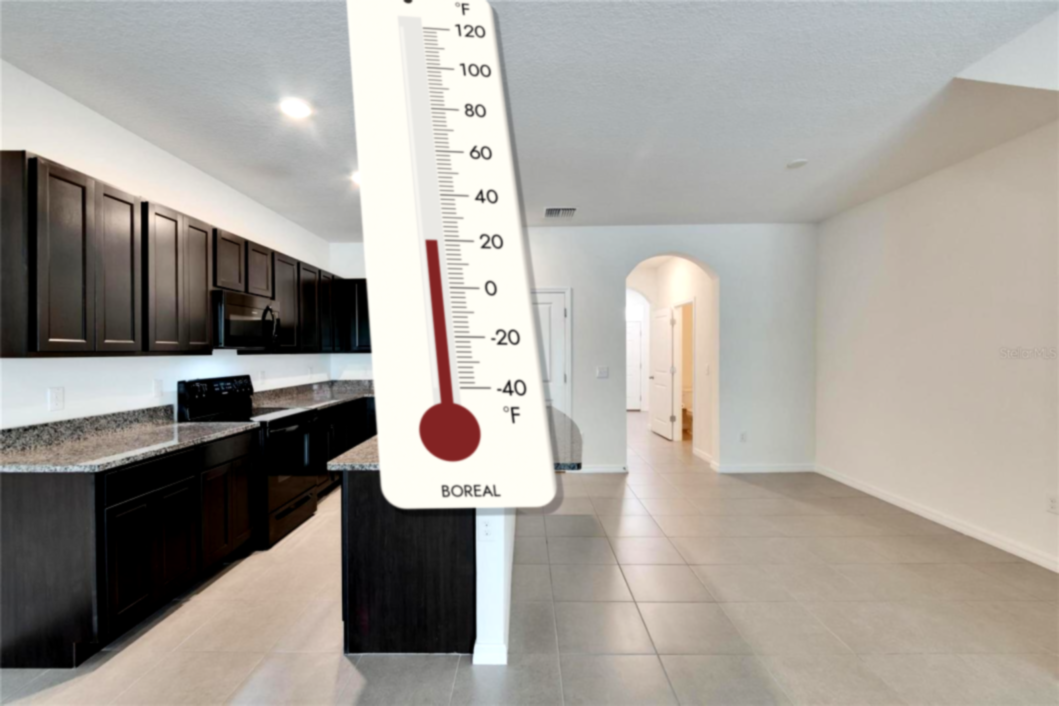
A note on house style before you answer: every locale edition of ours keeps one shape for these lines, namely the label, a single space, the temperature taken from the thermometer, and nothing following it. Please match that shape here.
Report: 20 °F
